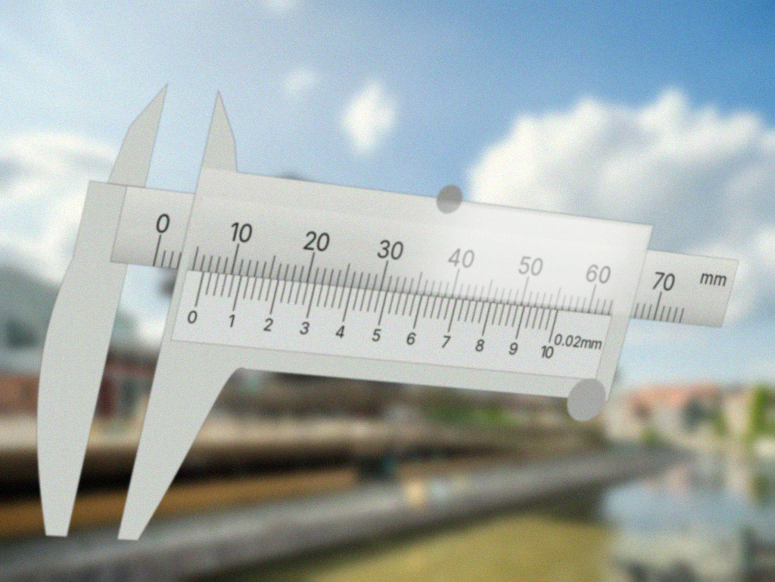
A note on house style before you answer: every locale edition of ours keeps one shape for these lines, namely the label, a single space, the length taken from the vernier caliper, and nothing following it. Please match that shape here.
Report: 6.4 mm
